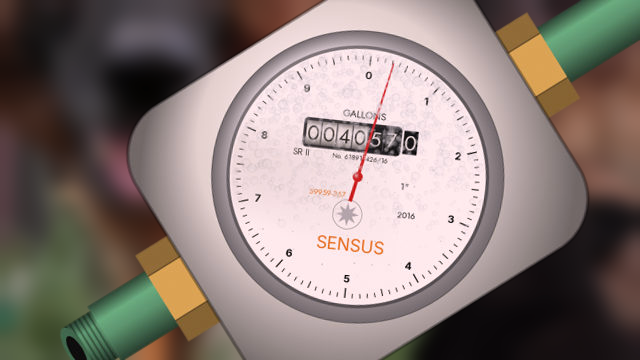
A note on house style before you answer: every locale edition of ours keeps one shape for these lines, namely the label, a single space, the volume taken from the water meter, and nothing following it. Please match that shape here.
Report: 40570.3 gal
